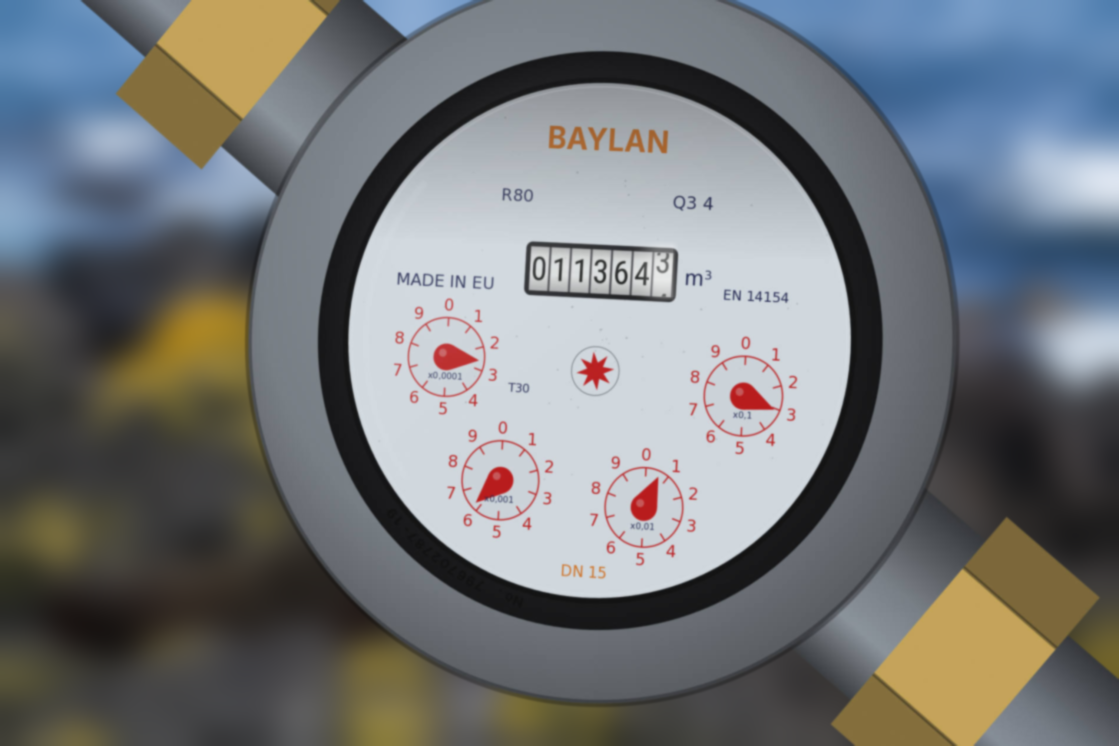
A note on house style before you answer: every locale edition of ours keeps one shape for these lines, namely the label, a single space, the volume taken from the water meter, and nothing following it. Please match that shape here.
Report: 113643.3062 m³
